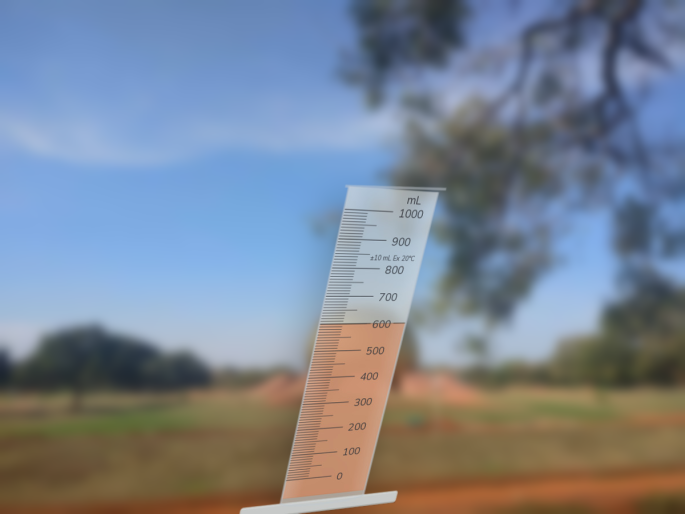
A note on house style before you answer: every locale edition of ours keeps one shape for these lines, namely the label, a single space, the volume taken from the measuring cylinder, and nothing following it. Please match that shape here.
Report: 600 mL
